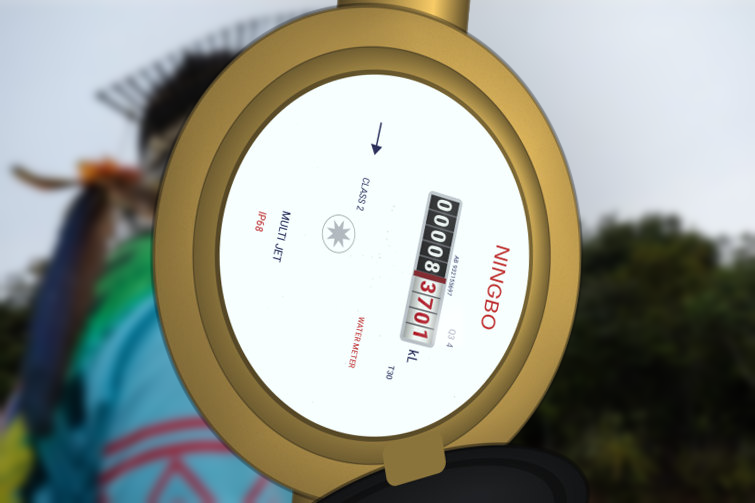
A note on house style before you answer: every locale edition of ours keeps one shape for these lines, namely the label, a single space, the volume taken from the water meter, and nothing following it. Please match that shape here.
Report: 8.3701 kL
